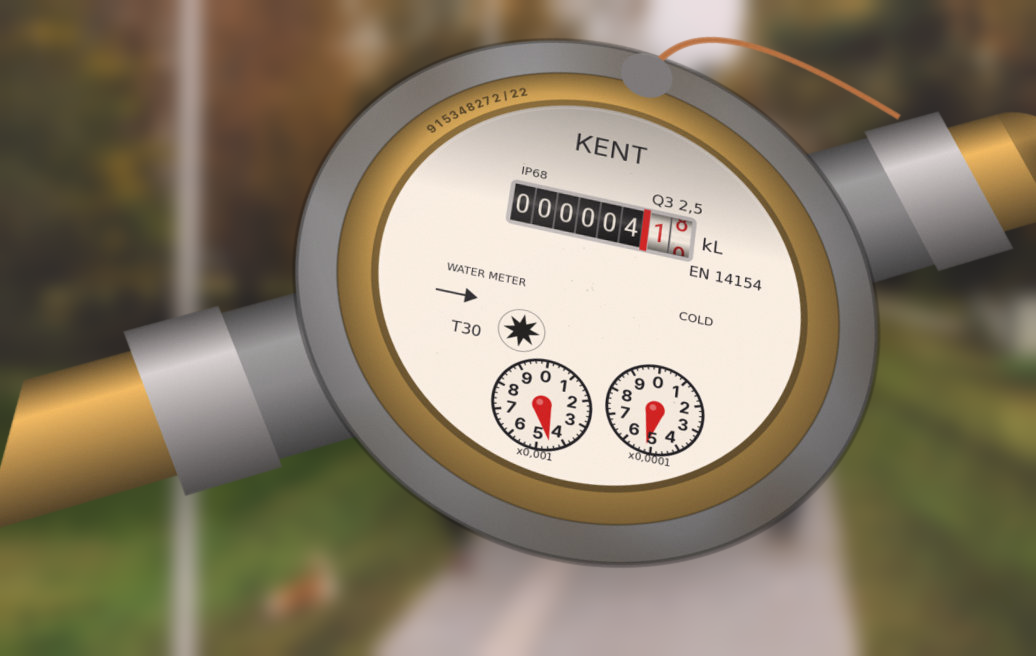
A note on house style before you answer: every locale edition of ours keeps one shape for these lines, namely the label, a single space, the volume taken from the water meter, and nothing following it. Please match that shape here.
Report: 4.1845 kL
